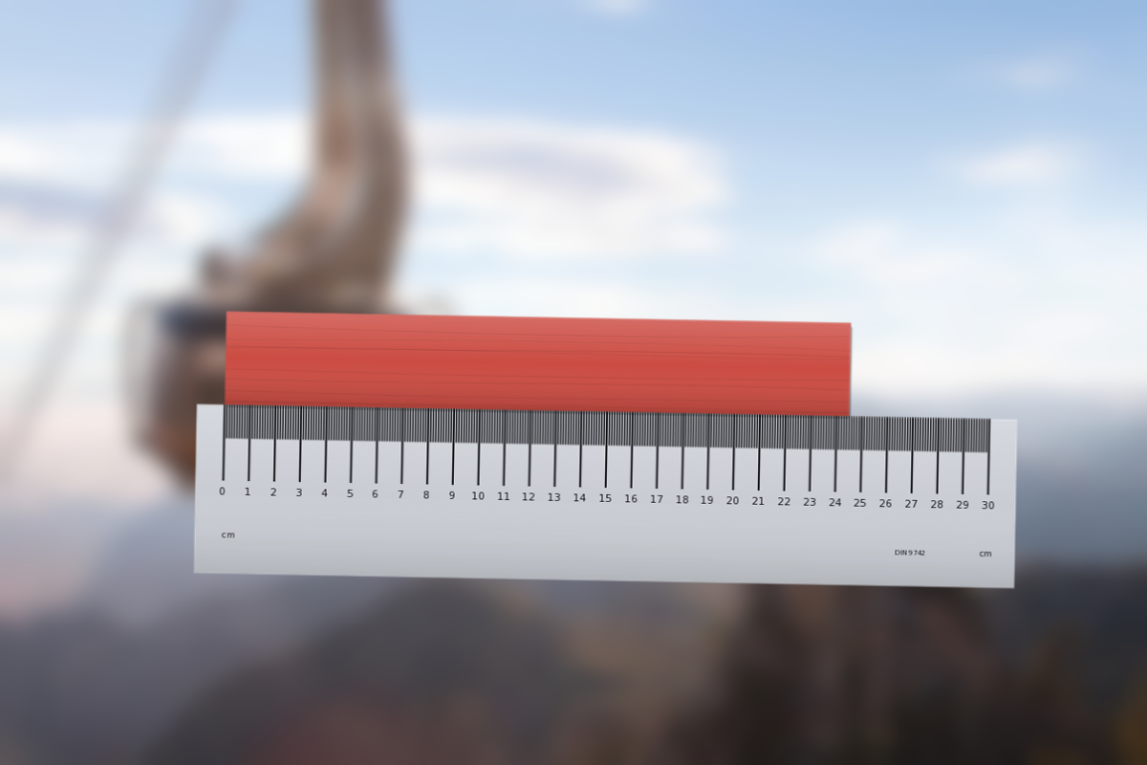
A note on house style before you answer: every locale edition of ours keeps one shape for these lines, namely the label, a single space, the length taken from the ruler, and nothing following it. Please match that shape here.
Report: 24.5 cm
